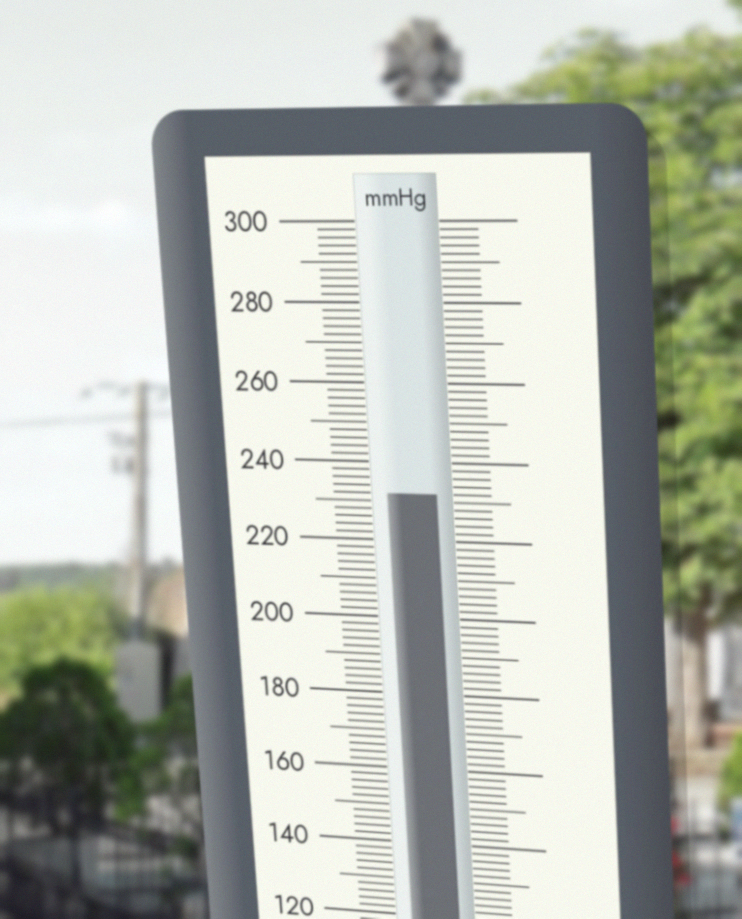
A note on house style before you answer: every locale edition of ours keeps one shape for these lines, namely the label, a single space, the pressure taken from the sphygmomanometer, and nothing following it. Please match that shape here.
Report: 232 mmHg
